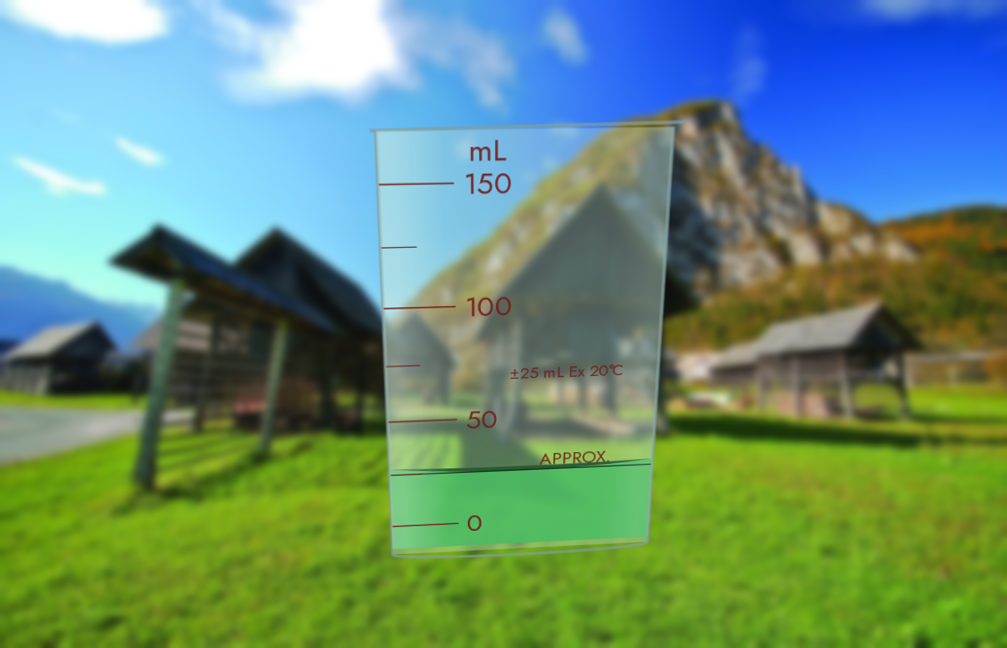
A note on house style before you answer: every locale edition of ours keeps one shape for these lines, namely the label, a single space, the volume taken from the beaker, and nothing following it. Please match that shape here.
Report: 25 mL
